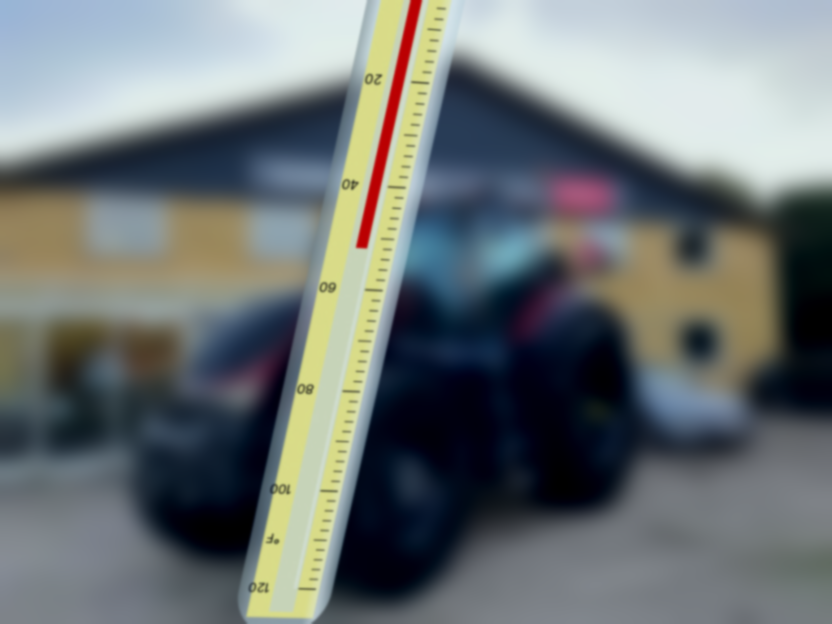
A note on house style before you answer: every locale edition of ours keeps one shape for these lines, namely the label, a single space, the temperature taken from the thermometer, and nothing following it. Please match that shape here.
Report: 52 °F
